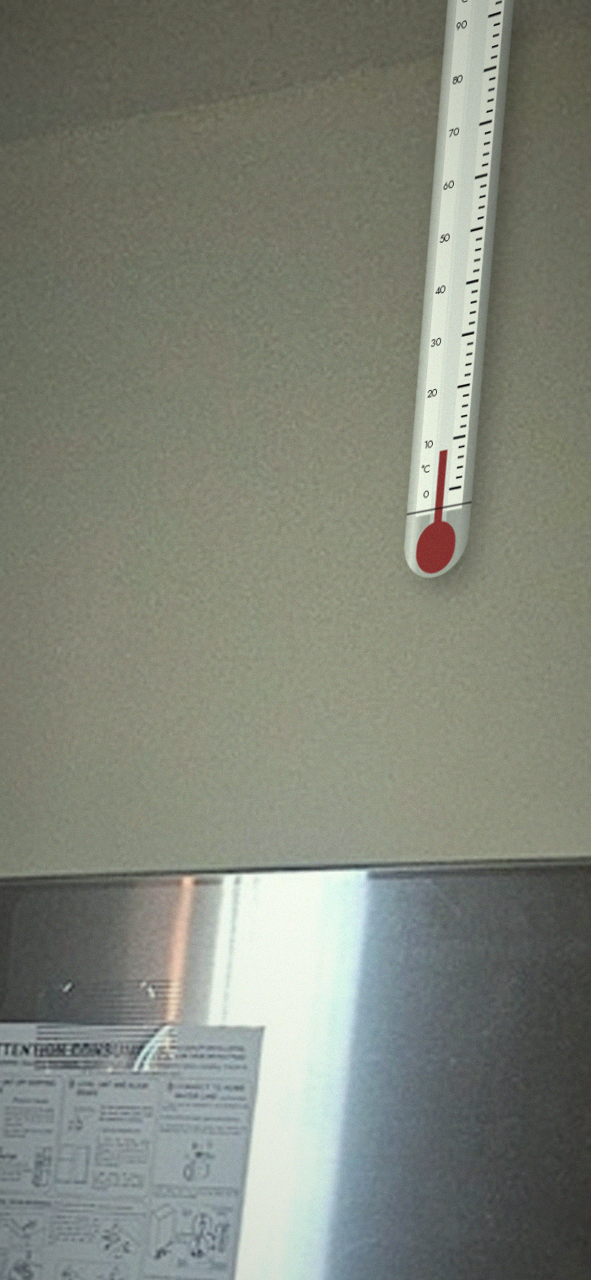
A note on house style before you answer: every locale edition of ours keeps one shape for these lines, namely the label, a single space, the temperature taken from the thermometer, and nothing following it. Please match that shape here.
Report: 8 °C
